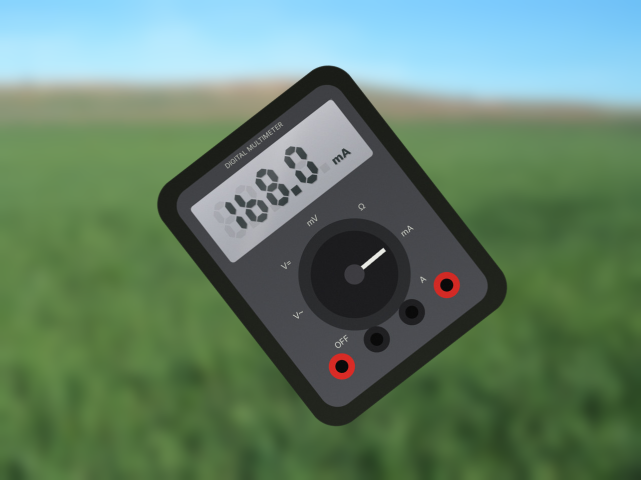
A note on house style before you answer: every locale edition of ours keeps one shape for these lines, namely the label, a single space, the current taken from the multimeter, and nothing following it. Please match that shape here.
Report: 168.0 mA
